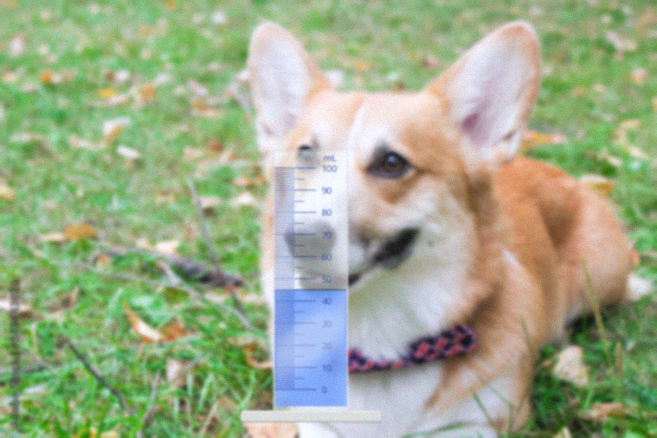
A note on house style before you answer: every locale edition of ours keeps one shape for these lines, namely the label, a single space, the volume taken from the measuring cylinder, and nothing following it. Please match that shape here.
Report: 45 mL
